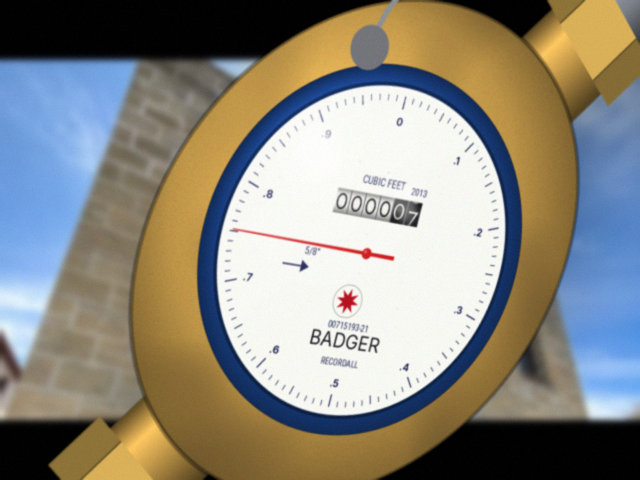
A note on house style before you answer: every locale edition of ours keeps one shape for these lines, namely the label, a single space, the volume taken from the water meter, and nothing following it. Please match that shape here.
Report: 6.75 ft³
